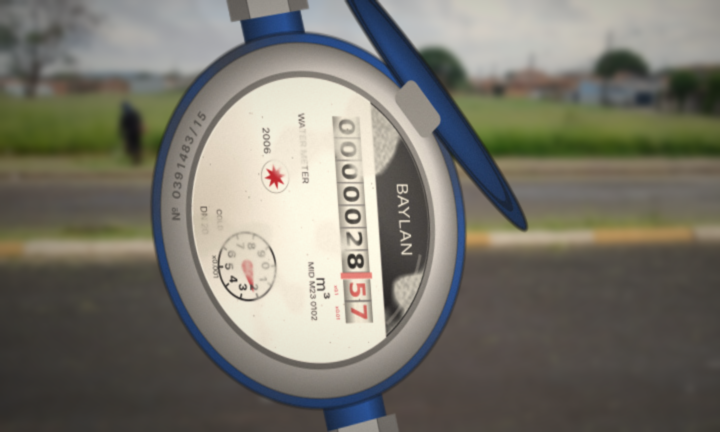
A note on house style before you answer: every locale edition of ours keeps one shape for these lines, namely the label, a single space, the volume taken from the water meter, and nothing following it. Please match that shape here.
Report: 28.572 m³
